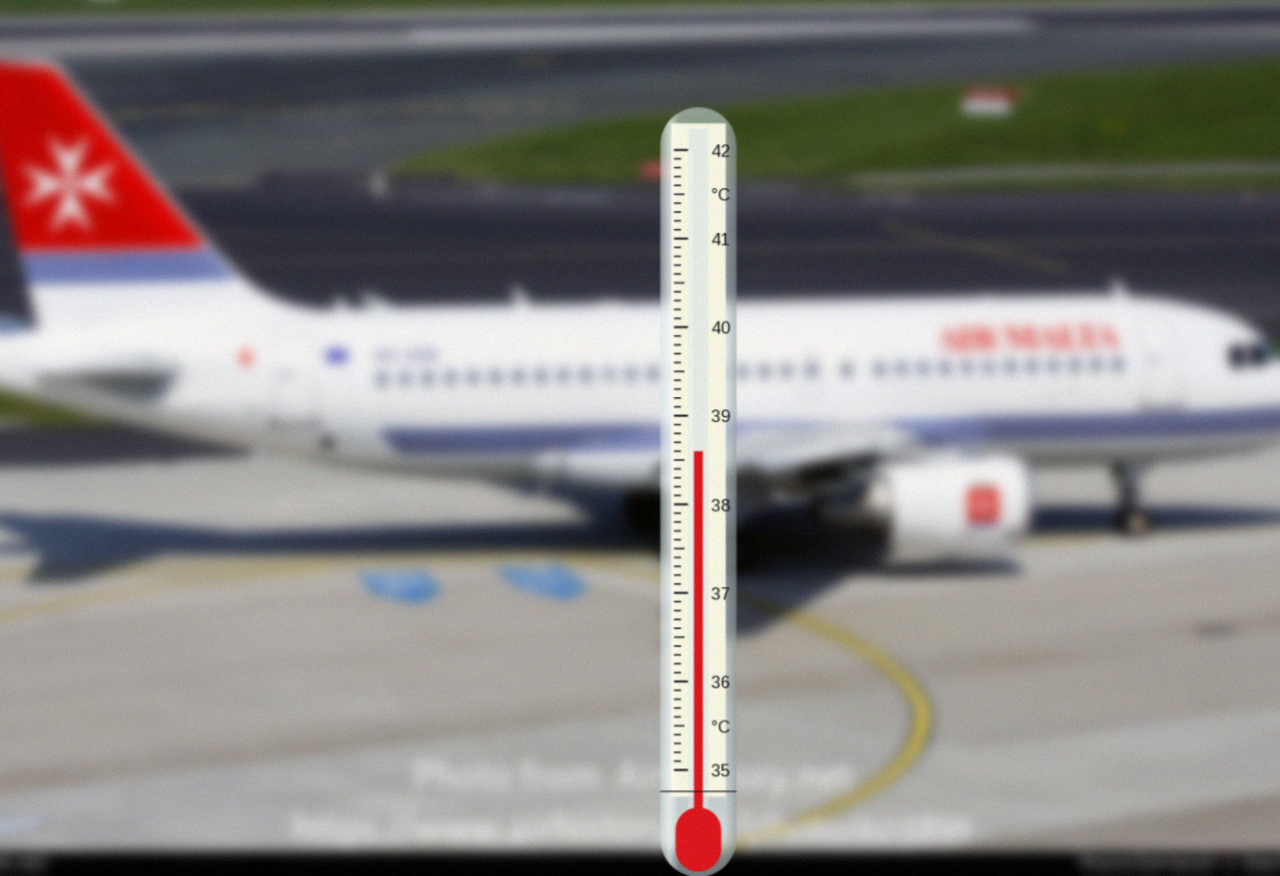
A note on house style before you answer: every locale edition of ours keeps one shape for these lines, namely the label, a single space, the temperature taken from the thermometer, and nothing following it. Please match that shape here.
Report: 38.6 °C
